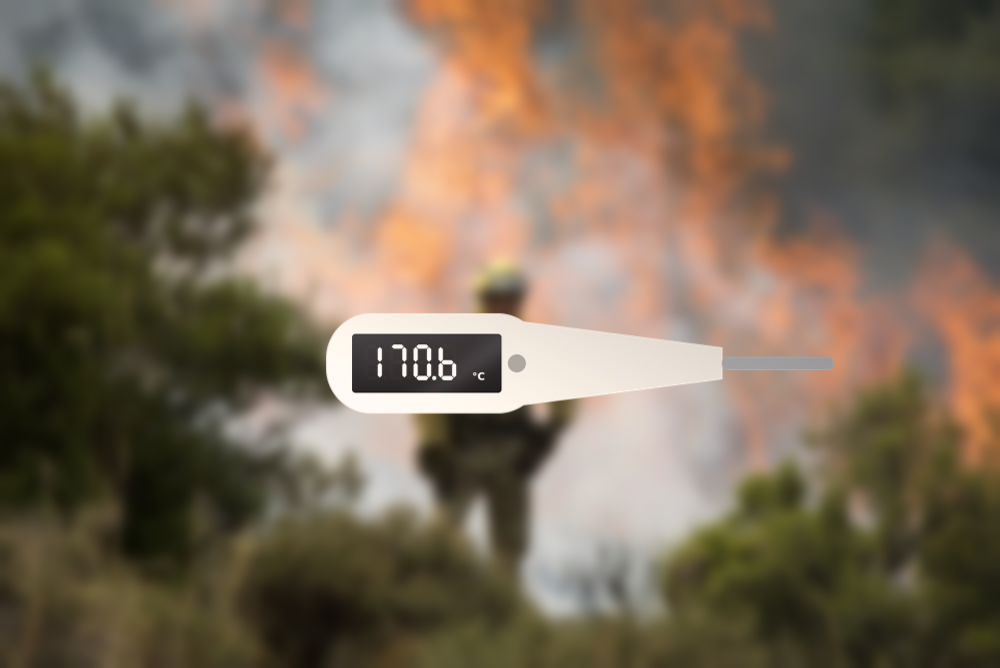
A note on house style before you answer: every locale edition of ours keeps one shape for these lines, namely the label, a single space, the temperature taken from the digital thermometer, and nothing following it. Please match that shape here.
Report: 170.6 °C
